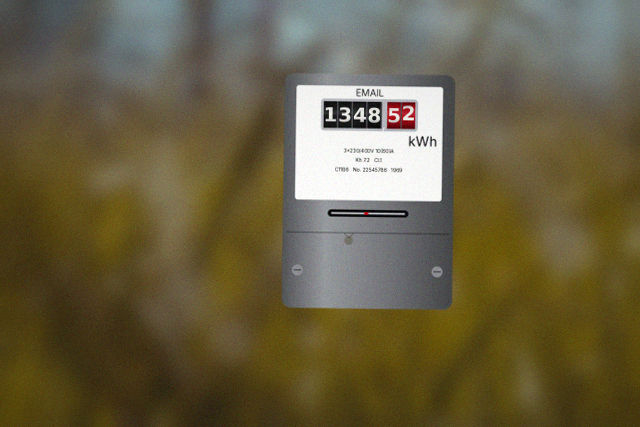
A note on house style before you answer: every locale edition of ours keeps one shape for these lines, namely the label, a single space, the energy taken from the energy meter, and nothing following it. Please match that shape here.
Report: 1348.52 kWh
